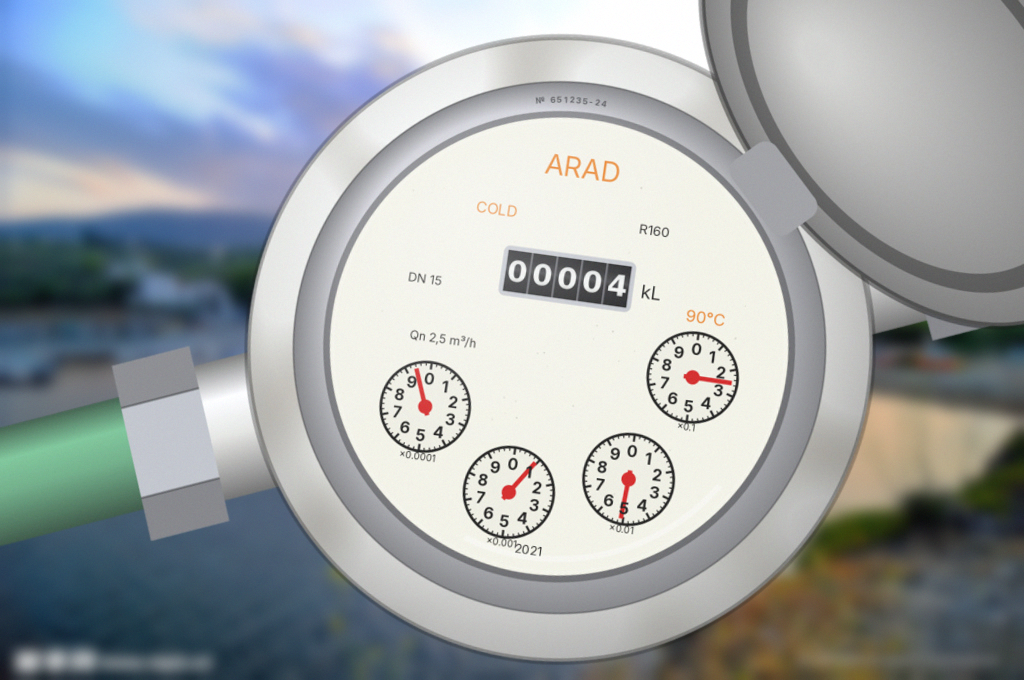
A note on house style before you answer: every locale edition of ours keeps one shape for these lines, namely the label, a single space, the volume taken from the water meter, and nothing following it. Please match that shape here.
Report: 4.2509 kL
